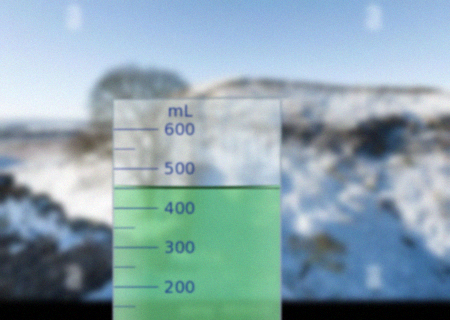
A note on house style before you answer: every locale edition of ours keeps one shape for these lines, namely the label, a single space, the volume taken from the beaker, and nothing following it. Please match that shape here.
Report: 450 mL
